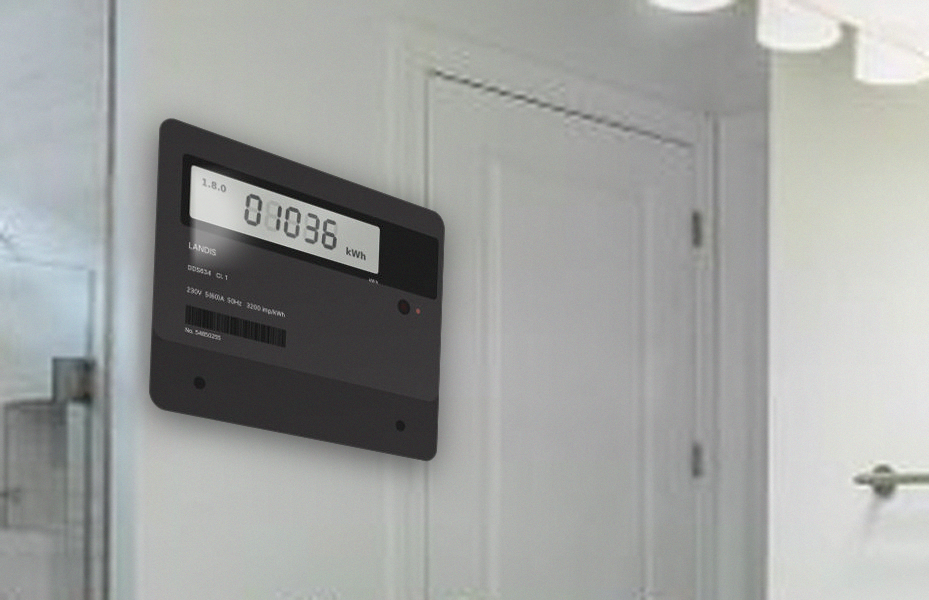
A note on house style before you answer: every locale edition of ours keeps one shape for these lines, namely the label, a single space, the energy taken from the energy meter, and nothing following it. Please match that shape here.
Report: 1036 kWh
